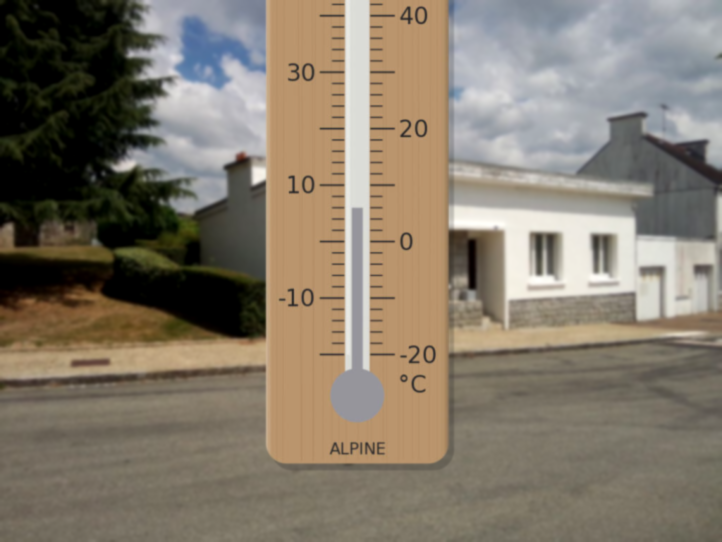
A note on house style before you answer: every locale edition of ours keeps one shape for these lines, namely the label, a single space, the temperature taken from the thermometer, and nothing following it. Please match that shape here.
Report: 6 °C
